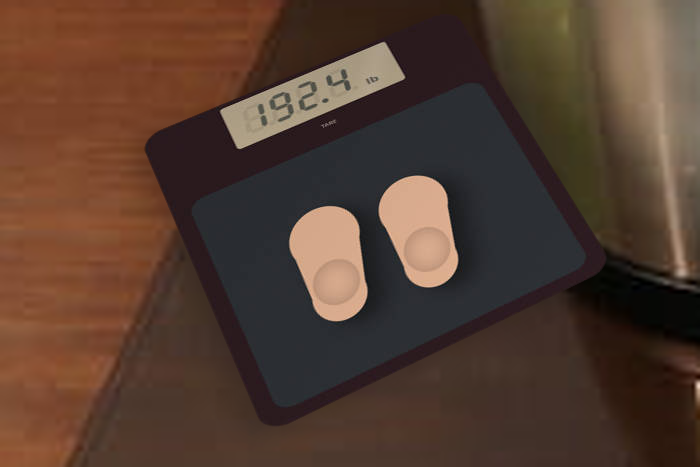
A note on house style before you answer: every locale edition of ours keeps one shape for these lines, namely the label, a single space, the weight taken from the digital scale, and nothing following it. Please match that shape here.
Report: 192.4 lb
